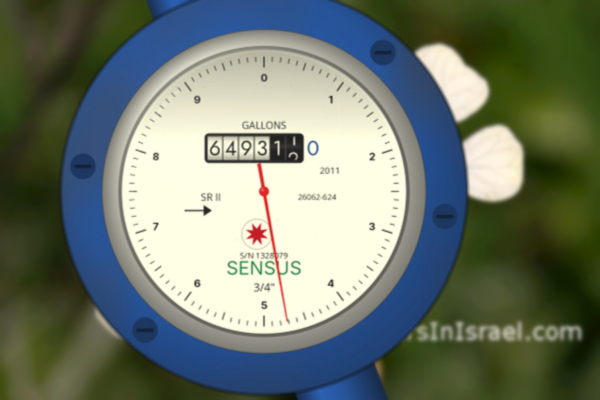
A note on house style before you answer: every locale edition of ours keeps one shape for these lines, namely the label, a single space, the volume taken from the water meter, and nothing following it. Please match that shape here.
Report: 6493114.7 gal
